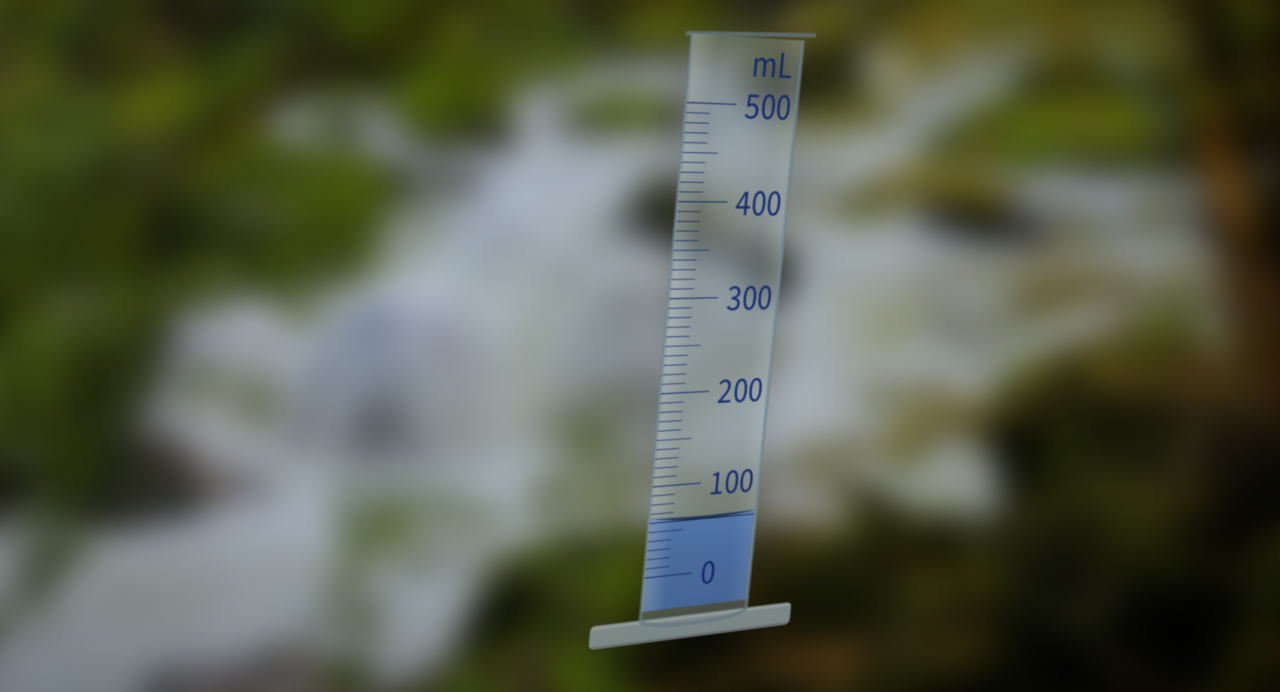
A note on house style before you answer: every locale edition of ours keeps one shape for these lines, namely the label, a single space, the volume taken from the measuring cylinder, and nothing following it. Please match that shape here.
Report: 60 mL
